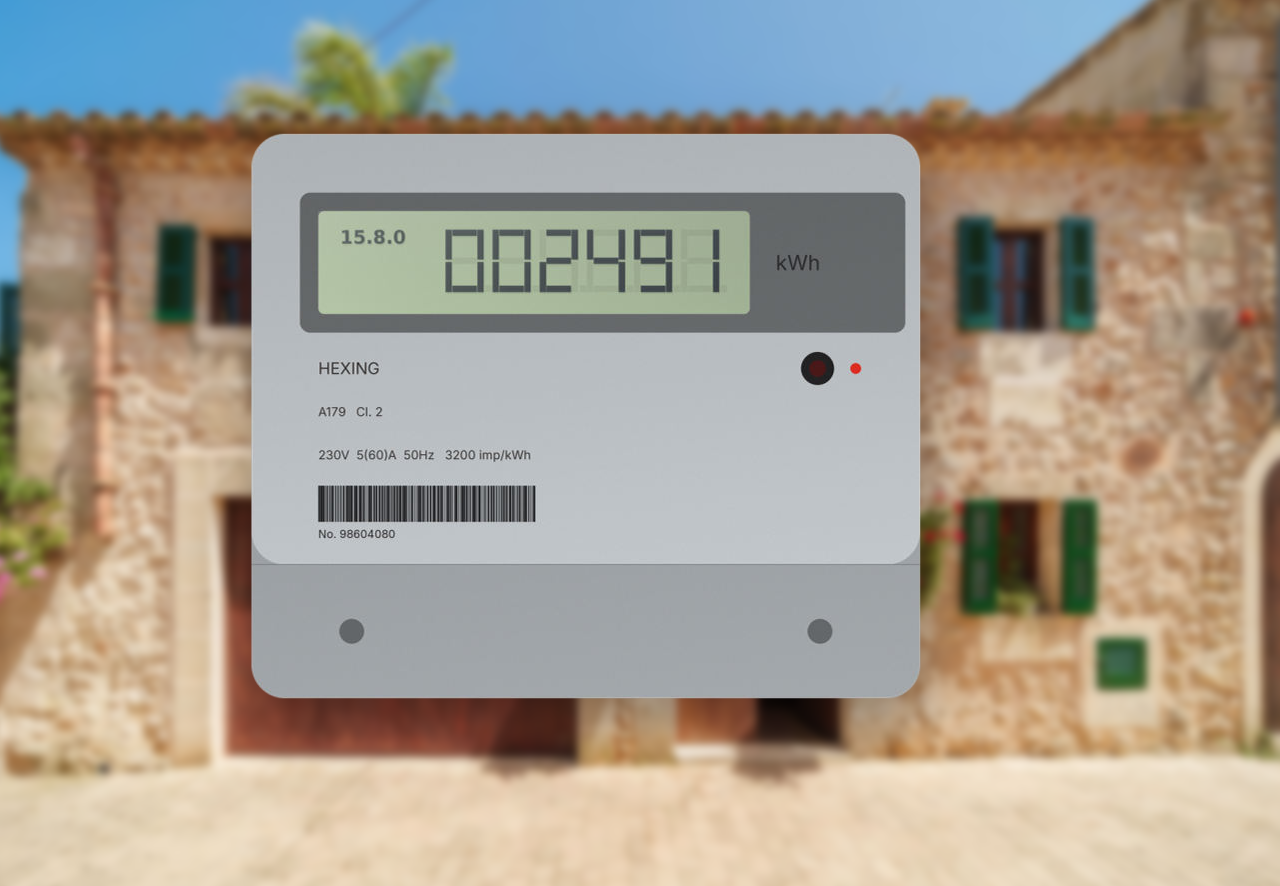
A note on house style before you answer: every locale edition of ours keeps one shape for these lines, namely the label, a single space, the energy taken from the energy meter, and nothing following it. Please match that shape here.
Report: 2491 kWh
